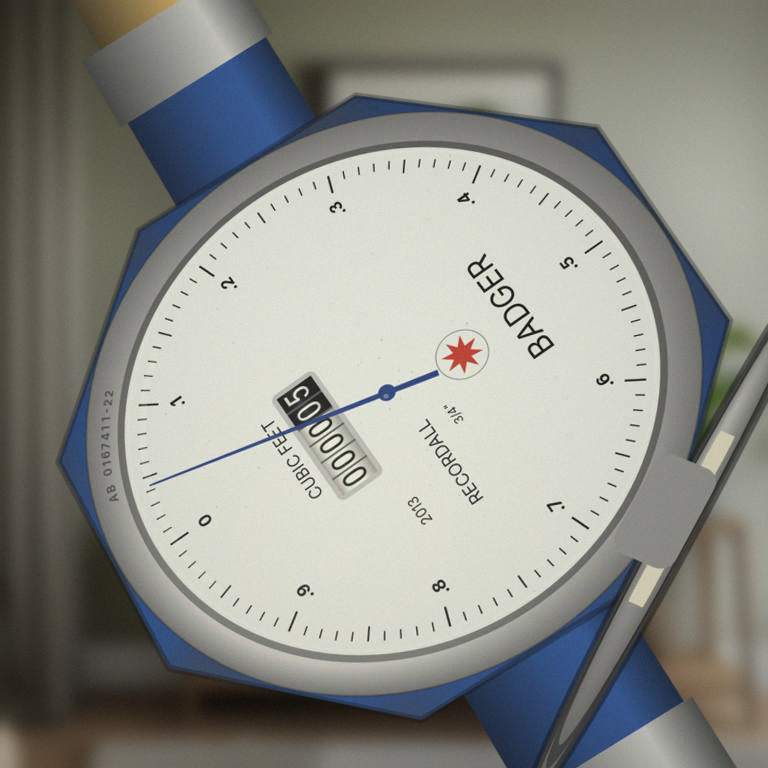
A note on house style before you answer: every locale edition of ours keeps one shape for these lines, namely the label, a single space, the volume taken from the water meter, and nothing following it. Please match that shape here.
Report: 5.04 ft³
